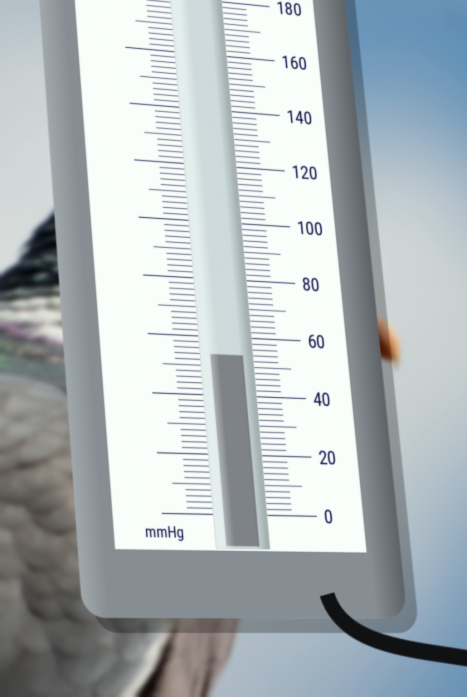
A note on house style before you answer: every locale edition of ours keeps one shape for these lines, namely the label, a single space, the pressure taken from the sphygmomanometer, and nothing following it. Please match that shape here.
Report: 54 mmHg
